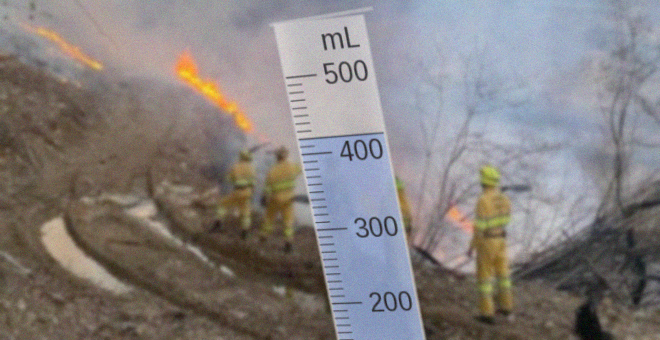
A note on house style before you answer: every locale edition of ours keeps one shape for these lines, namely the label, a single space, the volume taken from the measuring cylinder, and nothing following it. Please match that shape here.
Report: 420 mL
